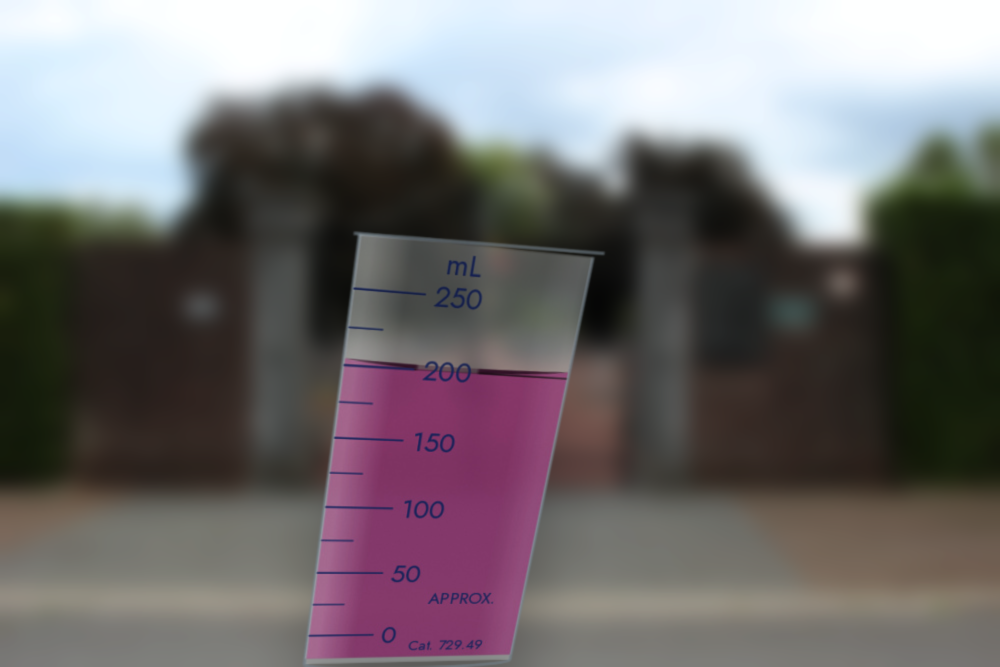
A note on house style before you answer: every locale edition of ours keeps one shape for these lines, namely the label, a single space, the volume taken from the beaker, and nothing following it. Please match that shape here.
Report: 200 mL
